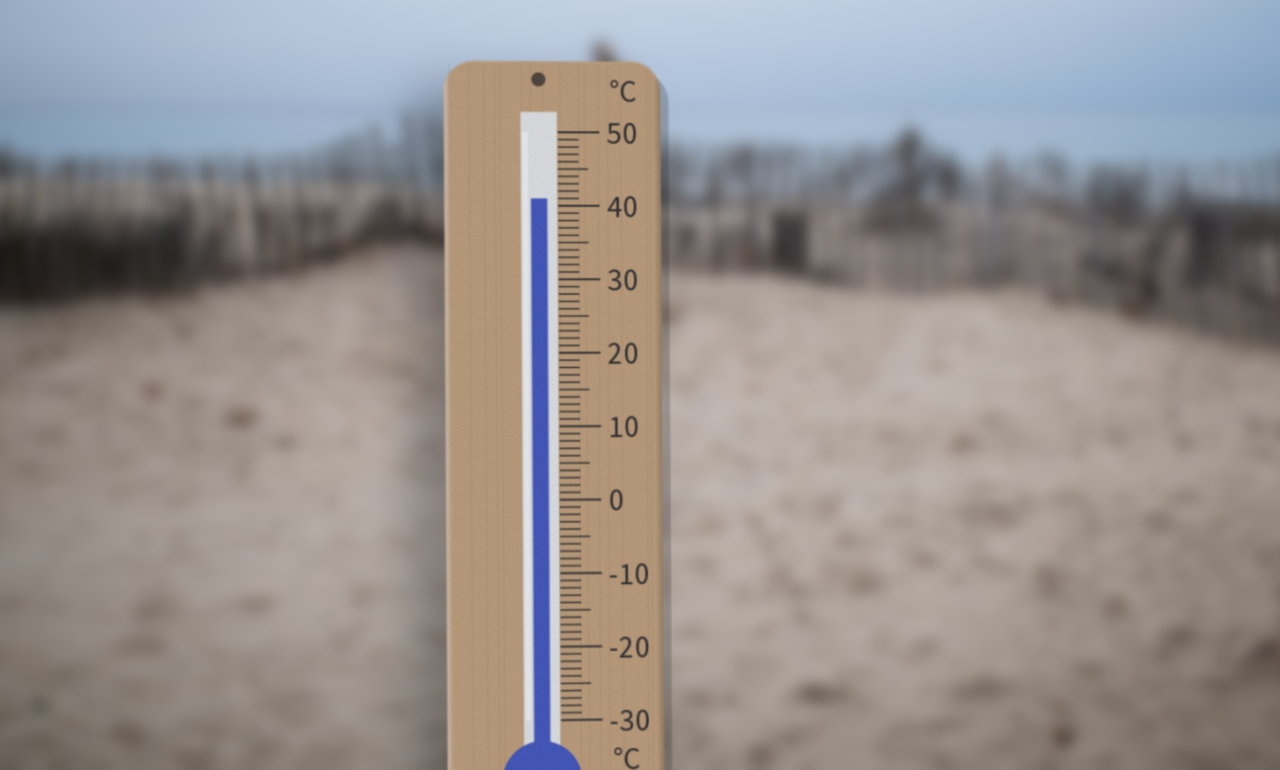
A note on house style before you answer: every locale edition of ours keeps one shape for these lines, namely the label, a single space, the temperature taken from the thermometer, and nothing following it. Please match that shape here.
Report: 41 °C
